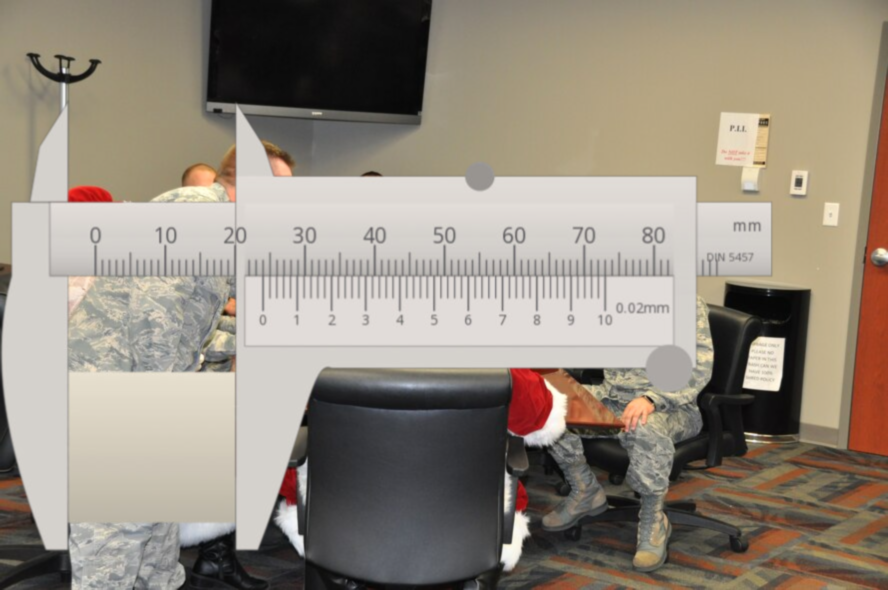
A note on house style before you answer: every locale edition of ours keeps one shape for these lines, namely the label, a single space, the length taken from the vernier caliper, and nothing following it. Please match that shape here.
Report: 24.0 mm
